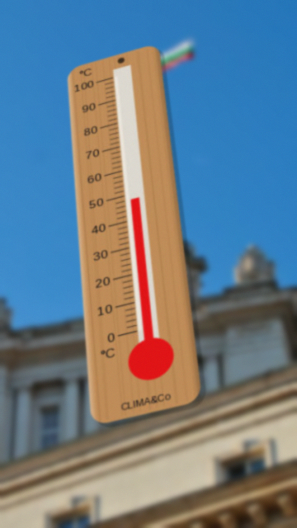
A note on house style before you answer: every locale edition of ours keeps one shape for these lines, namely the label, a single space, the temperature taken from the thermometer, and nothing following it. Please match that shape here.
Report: 48 °C
